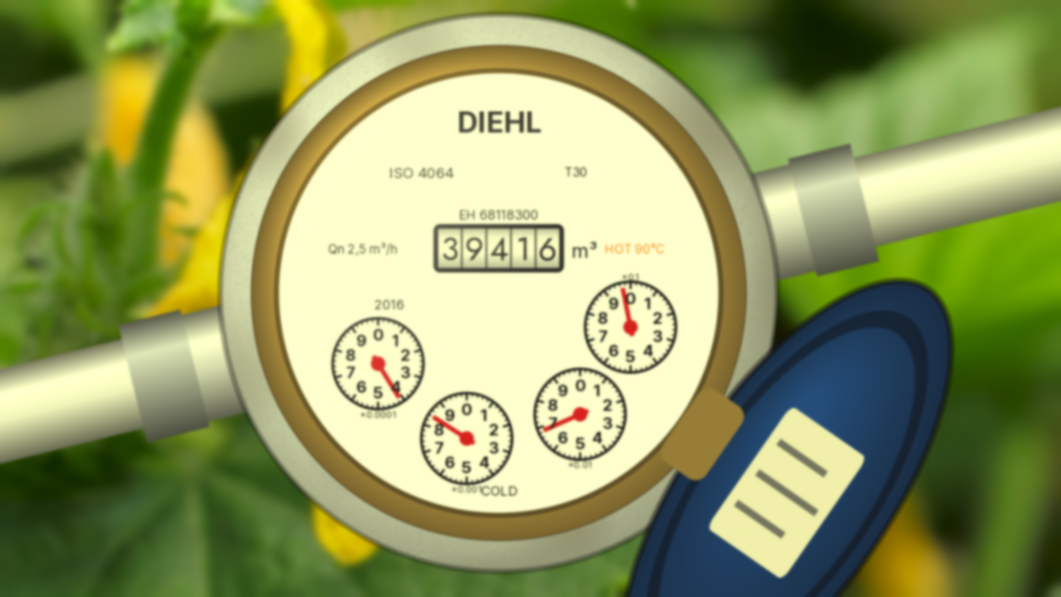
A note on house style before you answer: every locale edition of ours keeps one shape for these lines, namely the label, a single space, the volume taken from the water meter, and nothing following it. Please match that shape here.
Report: 39415.9684 m³
